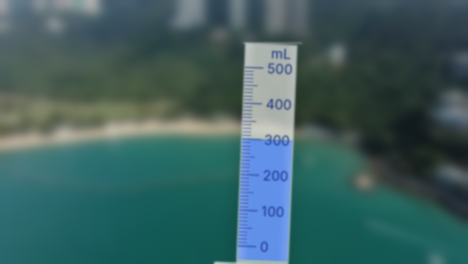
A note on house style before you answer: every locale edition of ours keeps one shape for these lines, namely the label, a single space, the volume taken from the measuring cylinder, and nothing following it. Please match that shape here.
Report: 300 mL
